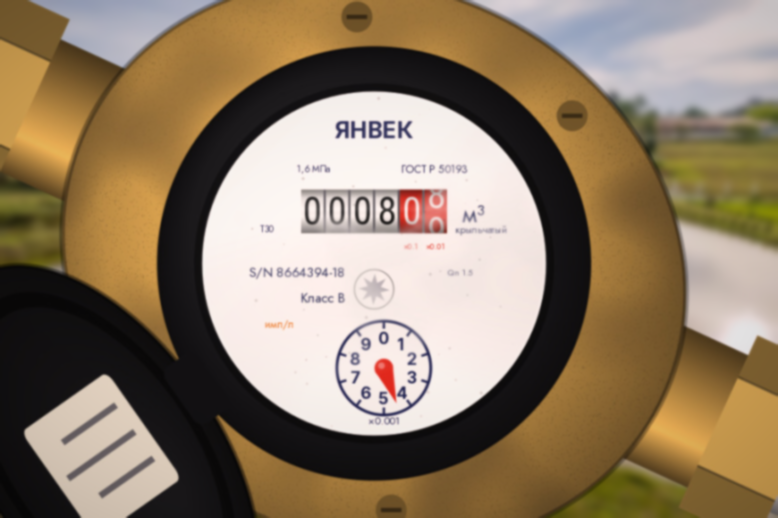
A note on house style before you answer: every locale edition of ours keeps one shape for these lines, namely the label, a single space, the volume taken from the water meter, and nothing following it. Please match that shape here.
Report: 8.084 m³
